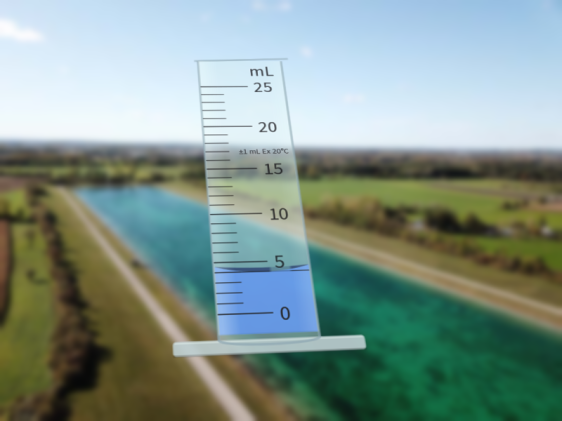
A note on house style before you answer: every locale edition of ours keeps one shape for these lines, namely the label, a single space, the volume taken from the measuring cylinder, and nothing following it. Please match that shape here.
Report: 4 mL
